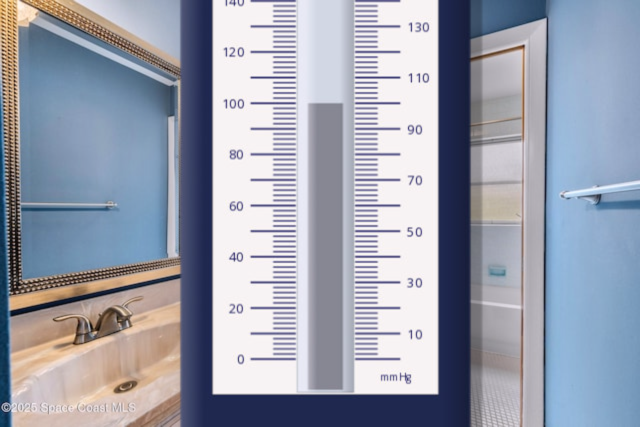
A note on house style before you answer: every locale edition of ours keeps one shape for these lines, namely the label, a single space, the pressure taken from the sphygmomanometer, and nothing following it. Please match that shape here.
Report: 100 mmHg
